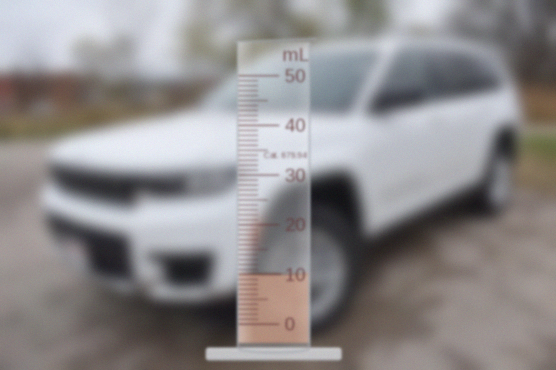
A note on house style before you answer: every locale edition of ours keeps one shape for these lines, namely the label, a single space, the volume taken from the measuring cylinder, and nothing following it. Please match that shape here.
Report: 10 mL
